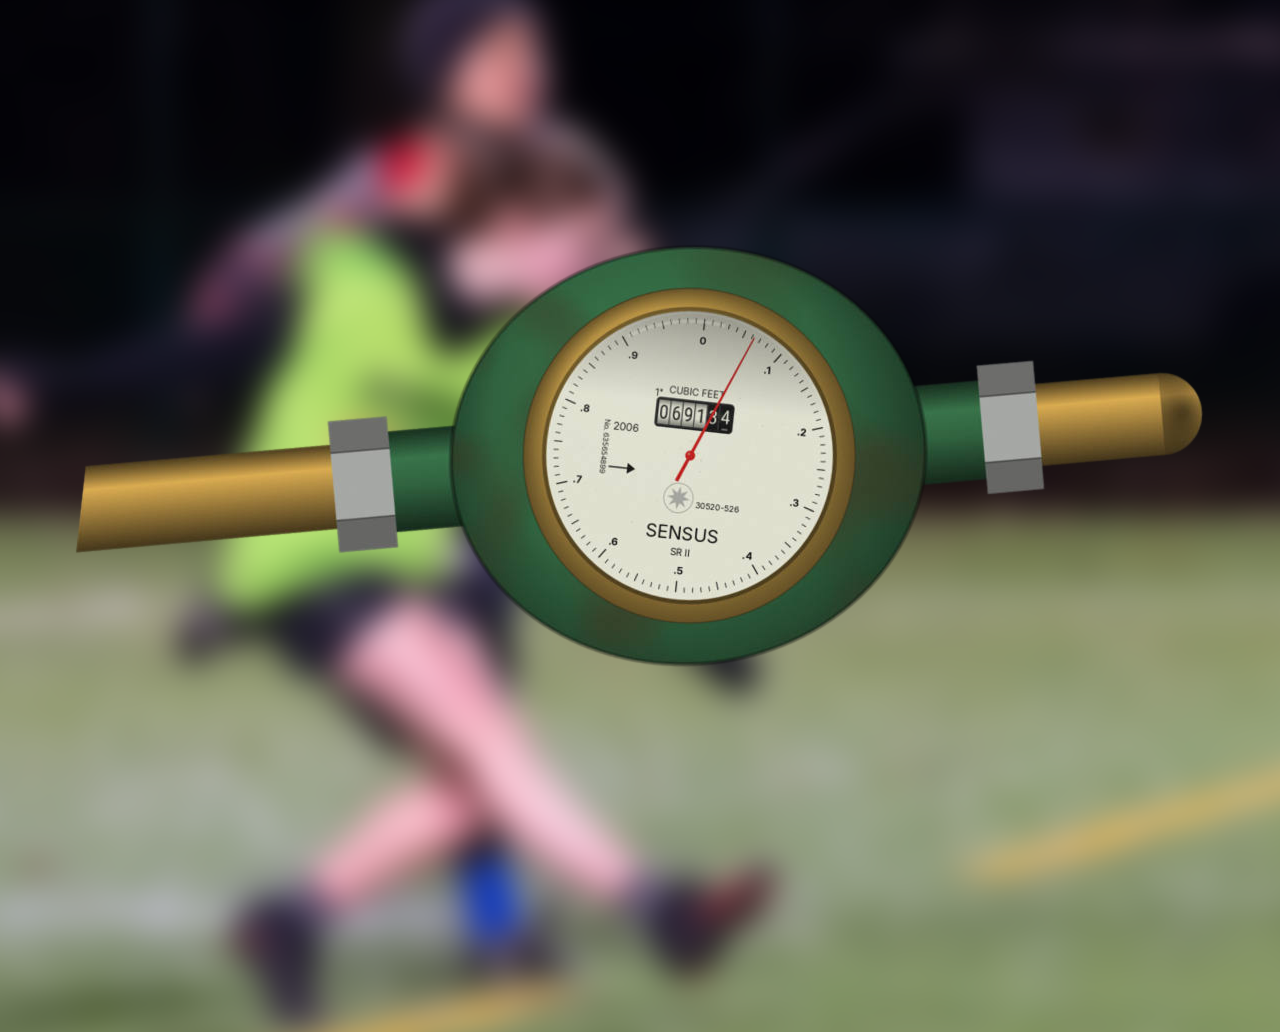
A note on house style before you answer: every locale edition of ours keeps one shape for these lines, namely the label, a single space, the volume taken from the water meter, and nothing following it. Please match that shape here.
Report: 69134.06 ft³
